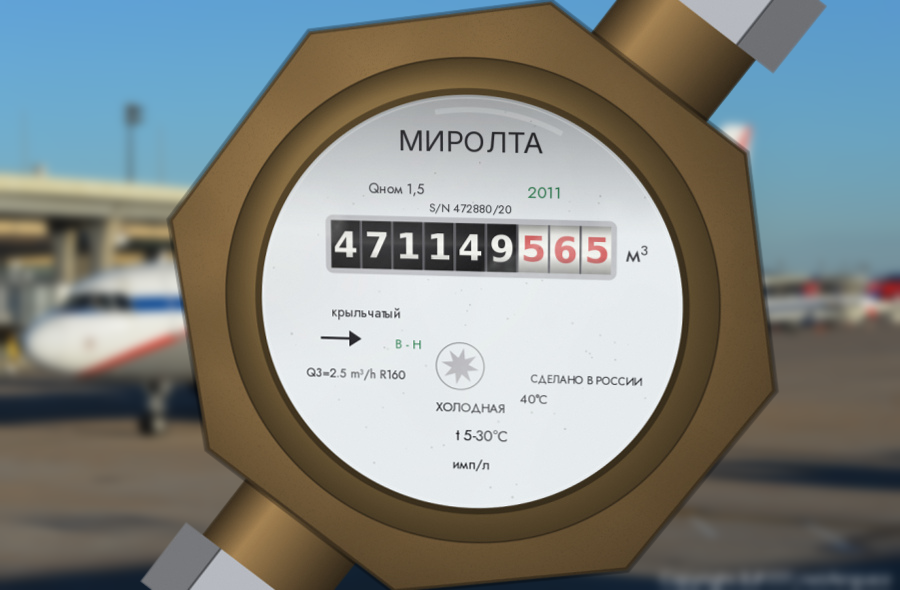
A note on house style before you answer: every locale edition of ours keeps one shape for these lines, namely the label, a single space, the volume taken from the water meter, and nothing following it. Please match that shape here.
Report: 471149.565 m³
